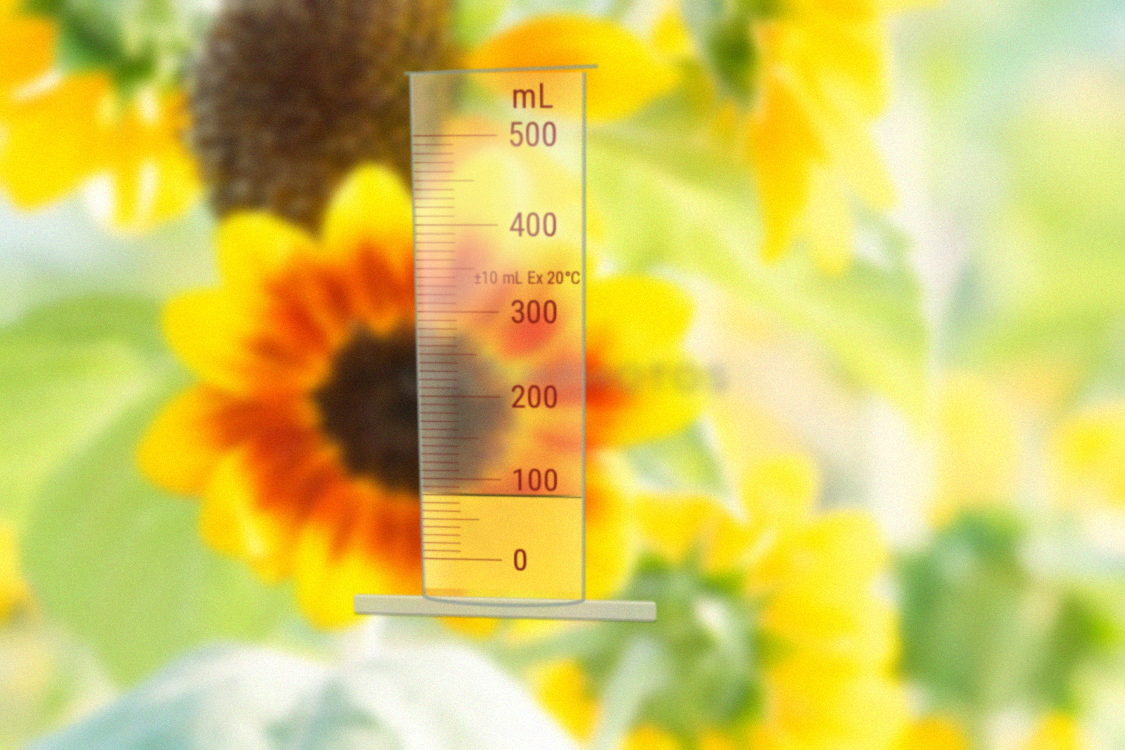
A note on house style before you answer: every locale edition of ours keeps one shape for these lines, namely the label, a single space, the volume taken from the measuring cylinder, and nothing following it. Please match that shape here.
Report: 80 mL
